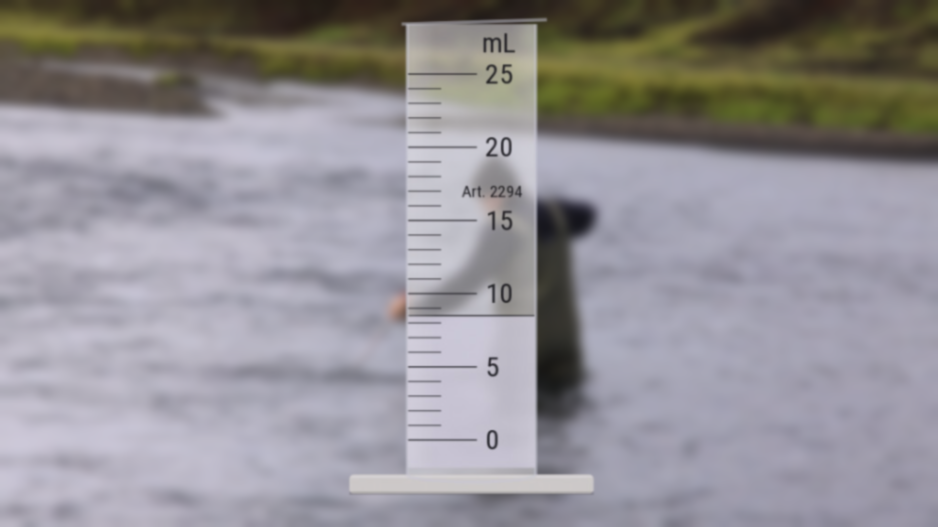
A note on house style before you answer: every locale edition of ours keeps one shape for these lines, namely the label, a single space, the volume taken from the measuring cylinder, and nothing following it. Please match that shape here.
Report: 8.5 mL
